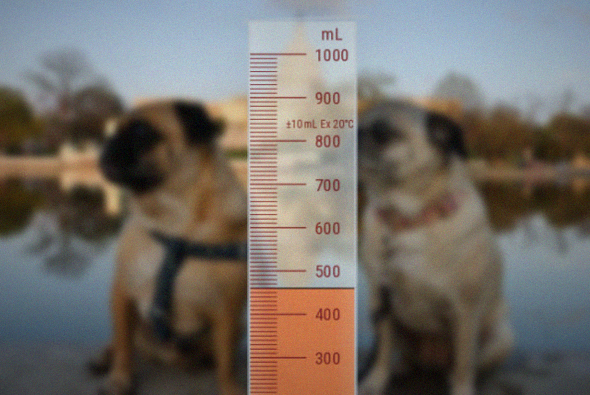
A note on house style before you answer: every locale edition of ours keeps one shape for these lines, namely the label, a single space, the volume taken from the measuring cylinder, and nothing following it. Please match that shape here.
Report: 460 mL
